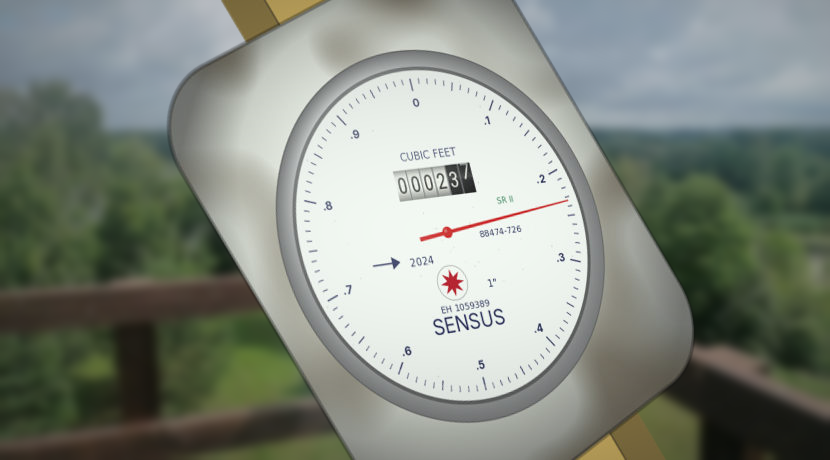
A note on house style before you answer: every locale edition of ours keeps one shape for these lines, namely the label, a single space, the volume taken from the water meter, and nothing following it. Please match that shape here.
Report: 237.23 ft³
